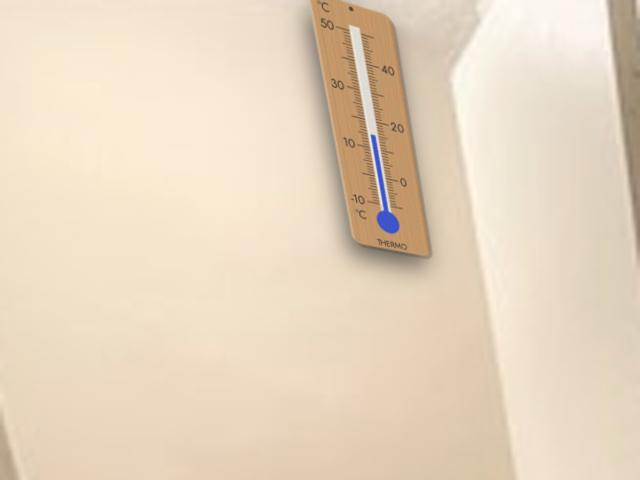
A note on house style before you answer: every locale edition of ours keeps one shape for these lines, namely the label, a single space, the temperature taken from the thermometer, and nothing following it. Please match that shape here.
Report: 15 °C
